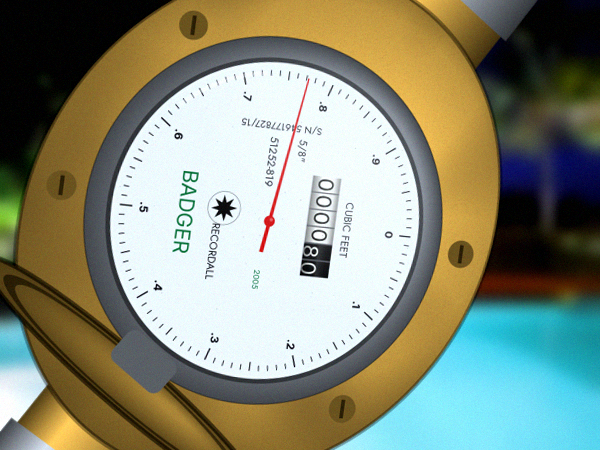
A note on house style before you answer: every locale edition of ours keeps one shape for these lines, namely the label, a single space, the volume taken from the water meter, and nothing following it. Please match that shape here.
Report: 79.77 ft³
